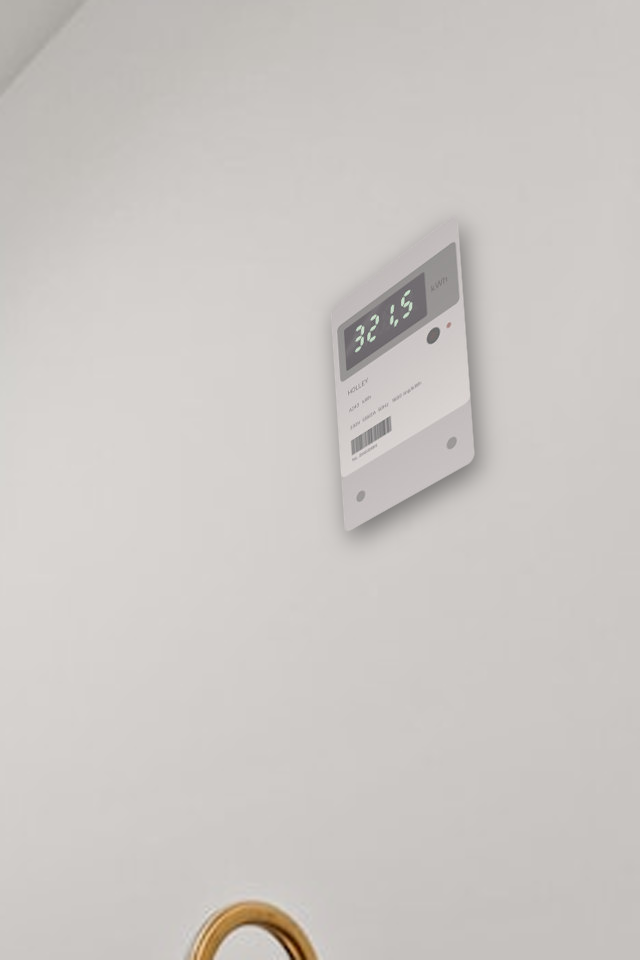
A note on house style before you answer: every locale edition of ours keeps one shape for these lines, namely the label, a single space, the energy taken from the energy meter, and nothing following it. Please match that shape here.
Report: 321.5 kWh
